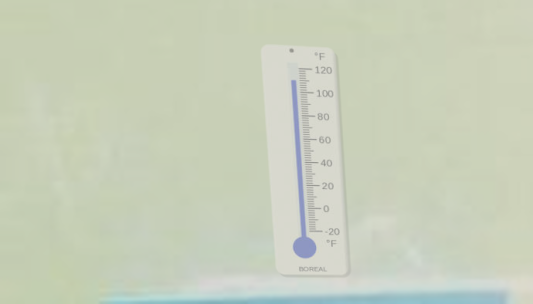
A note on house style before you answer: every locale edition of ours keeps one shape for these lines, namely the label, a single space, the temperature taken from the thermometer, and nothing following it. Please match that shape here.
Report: 110 °F
